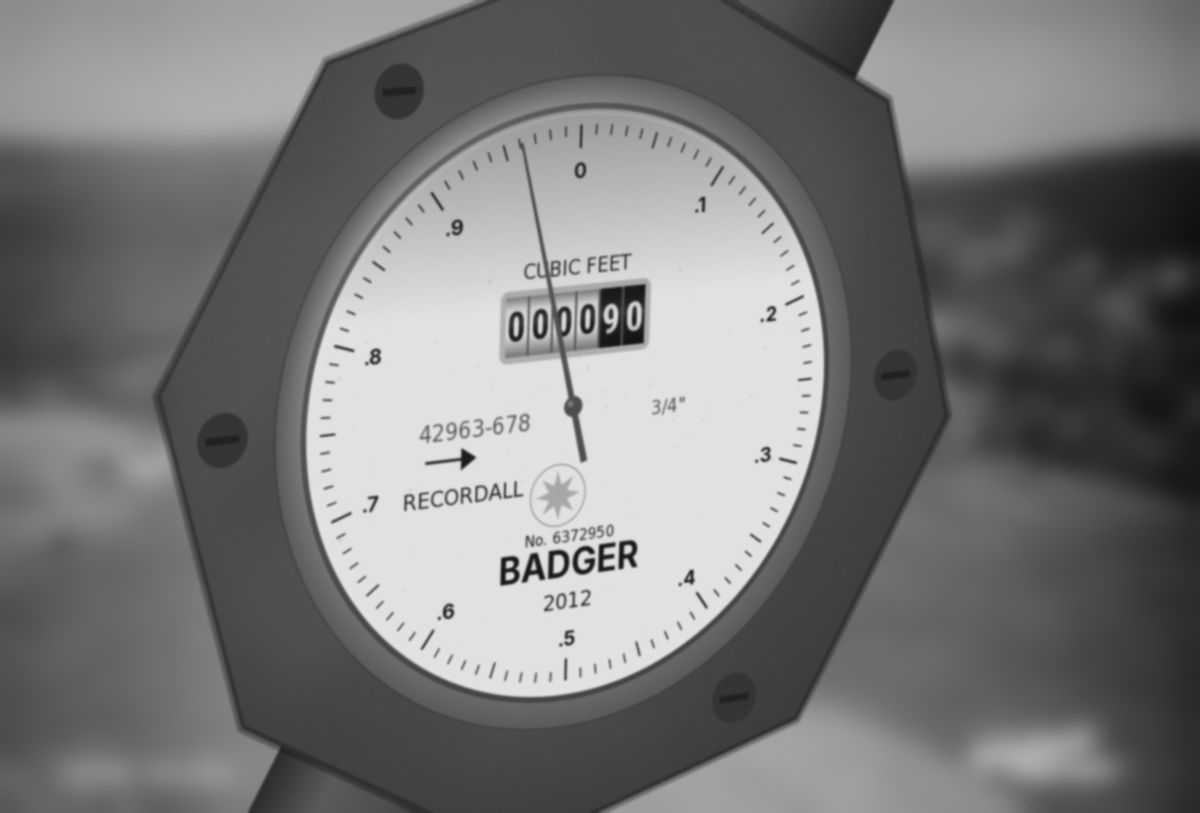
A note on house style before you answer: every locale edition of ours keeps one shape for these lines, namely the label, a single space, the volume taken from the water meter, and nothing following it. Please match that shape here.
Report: 89.96 ft³
